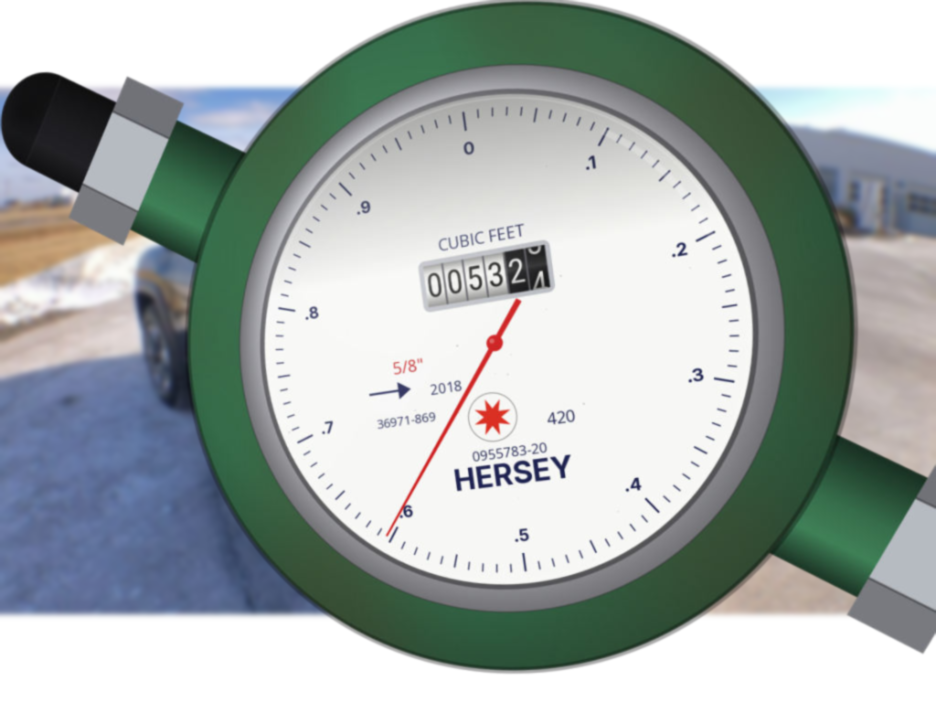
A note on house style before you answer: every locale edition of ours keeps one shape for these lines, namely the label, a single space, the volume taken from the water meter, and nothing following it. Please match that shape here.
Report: 5323.60 ft³
